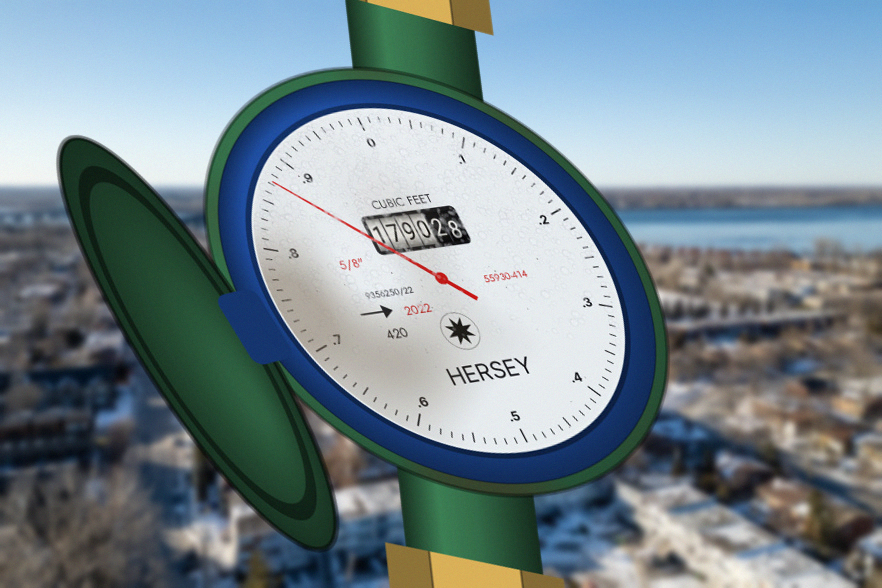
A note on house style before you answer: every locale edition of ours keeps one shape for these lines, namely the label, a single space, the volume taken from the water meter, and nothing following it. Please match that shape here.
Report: 179027.87 ft³
